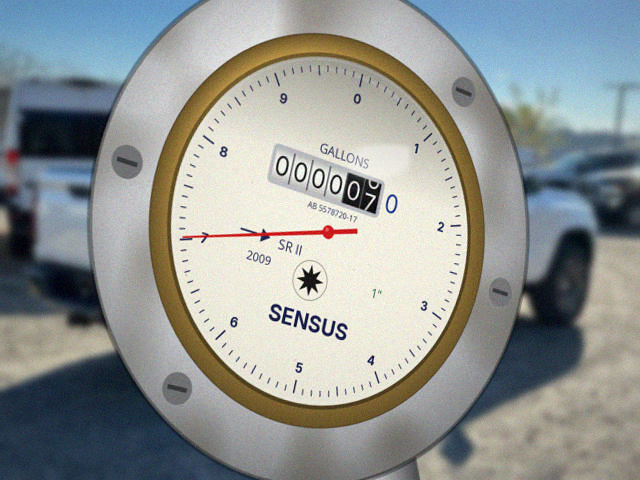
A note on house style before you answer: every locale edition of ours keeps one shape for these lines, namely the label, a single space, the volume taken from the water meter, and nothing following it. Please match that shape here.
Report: 67.0 gal
